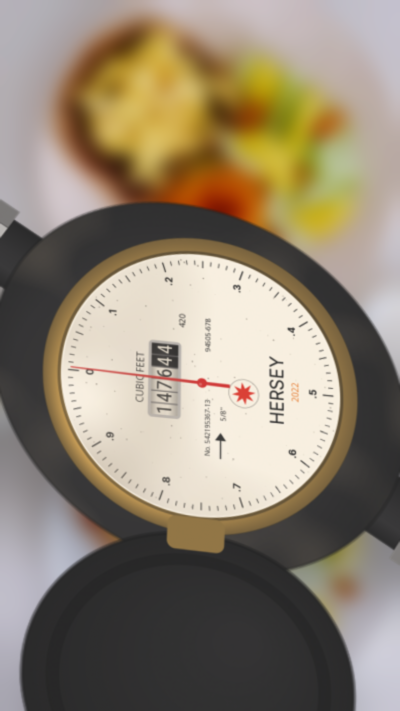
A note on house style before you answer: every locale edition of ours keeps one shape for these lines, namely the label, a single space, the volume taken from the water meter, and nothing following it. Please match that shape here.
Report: 147644.00 ft³
